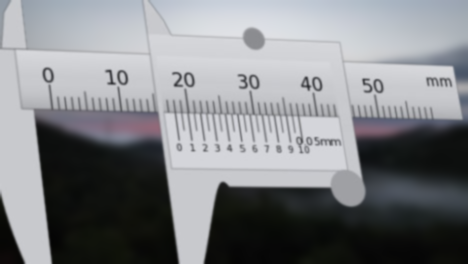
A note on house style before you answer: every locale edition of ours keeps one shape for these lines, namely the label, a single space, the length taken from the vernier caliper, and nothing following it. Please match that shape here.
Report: 18.0 mm
